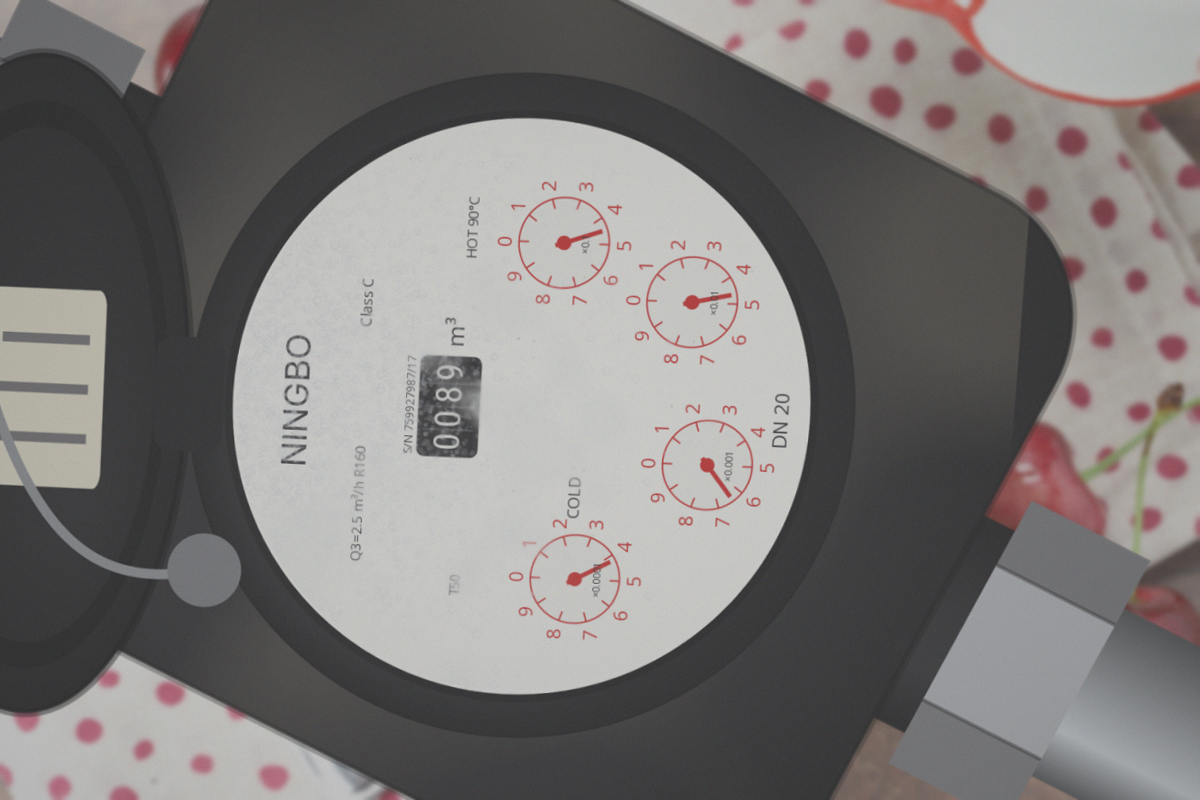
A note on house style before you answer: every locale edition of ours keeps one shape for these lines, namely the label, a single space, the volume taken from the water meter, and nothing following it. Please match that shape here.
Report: 89.4464 m³
